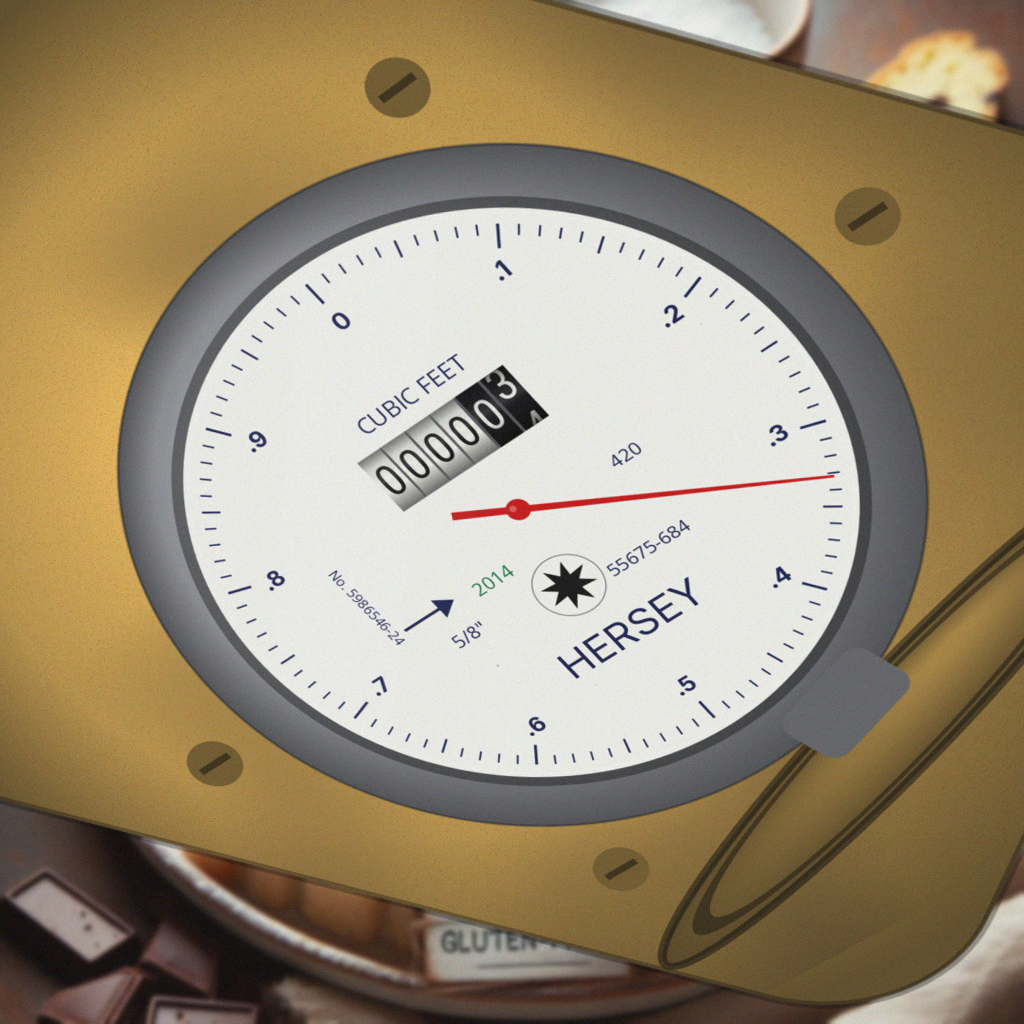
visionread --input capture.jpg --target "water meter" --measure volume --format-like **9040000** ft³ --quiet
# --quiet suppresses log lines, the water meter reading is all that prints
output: **3.33** ft³
